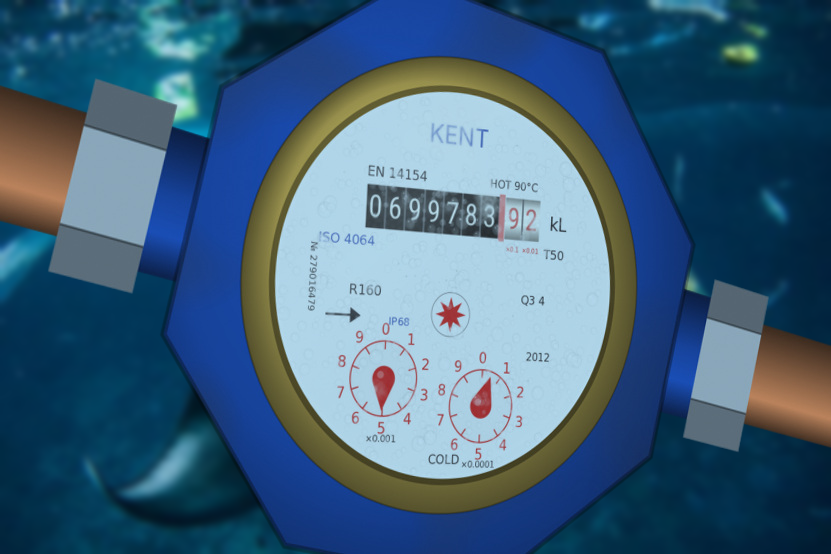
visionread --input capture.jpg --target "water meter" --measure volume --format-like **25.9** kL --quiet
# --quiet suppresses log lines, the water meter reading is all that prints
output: **699783.9250** kL
